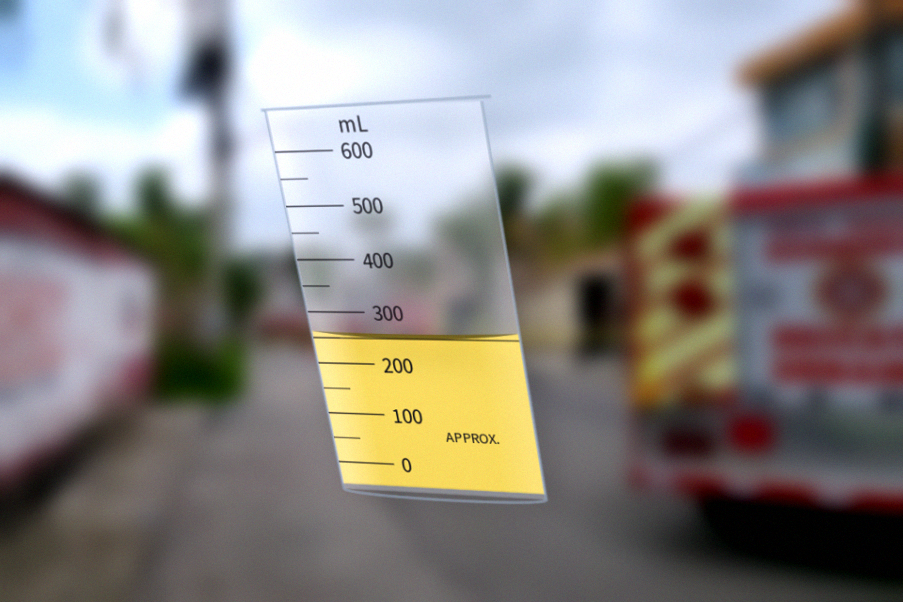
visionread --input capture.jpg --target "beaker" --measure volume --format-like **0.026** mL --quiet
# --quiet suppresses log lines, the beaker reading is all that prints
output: **250** mL
